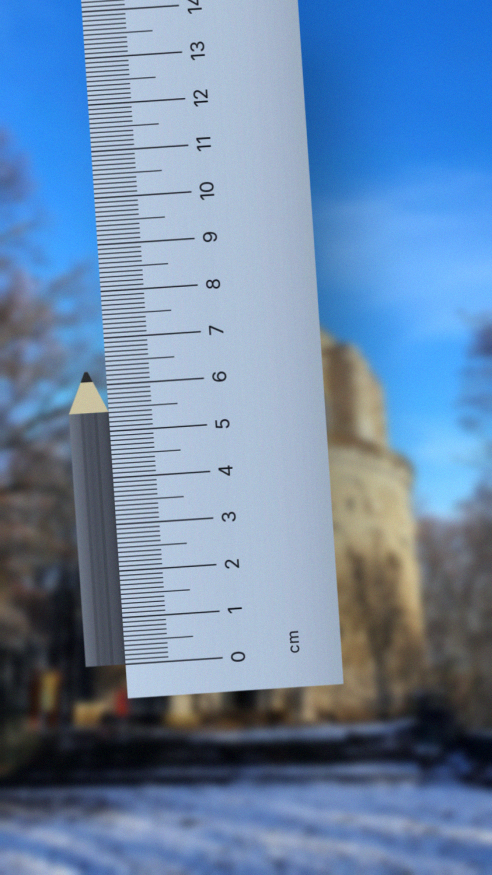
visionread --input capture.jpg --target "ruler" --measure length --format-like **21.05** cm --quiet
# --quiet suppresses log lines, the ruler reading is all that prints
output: **6.3** cm
